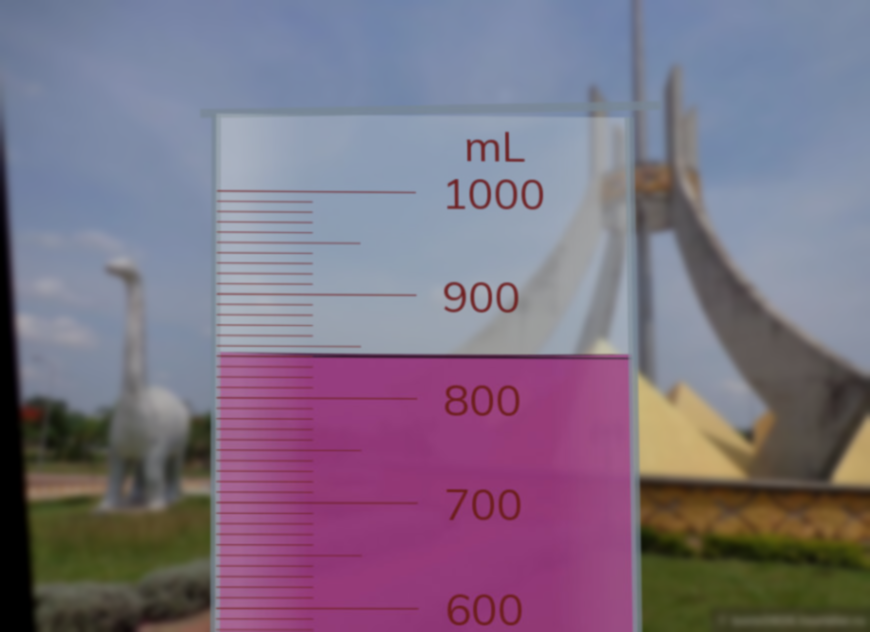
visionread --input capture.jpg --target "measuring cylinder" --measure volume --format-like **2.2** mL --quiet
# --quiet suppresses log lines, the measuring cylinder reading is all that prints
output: **840** mL
